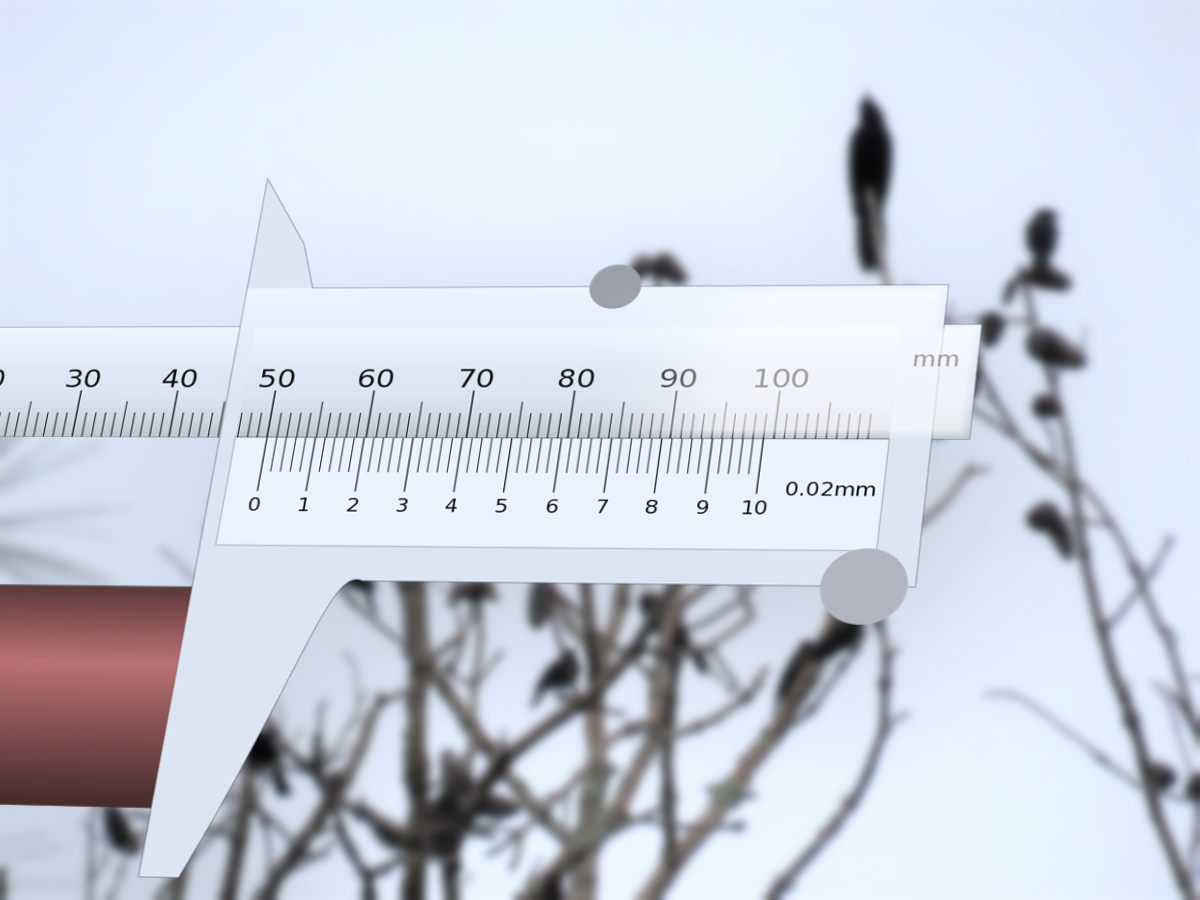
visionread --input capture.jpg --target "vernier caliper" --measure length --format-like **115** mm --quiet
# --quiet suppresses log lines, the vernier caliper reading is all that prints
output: **50.0** mm
